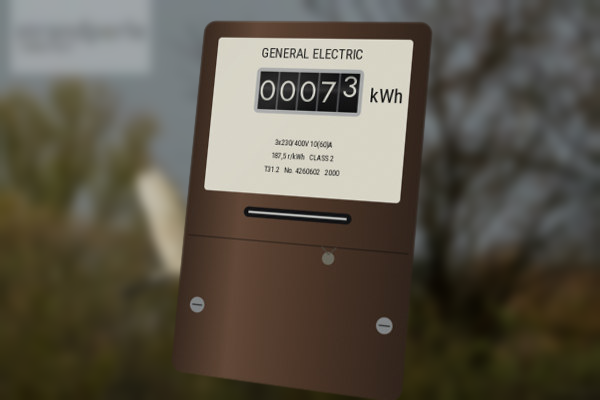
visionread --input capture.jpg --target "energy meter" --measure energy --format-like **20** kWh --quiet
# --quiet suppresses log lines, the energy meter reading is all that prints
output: **73** kWh
